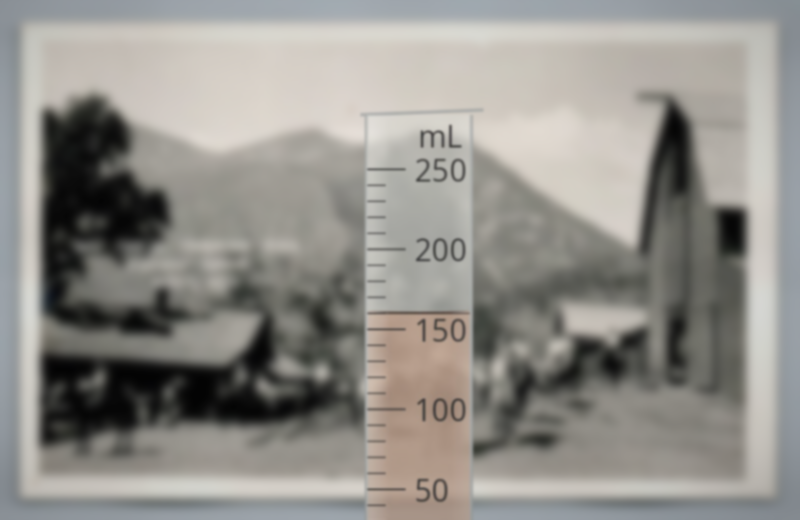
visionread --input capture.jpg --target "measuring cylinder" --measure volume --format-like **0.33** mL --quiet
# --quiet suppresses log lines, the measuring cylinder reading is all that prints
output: **160** mL
